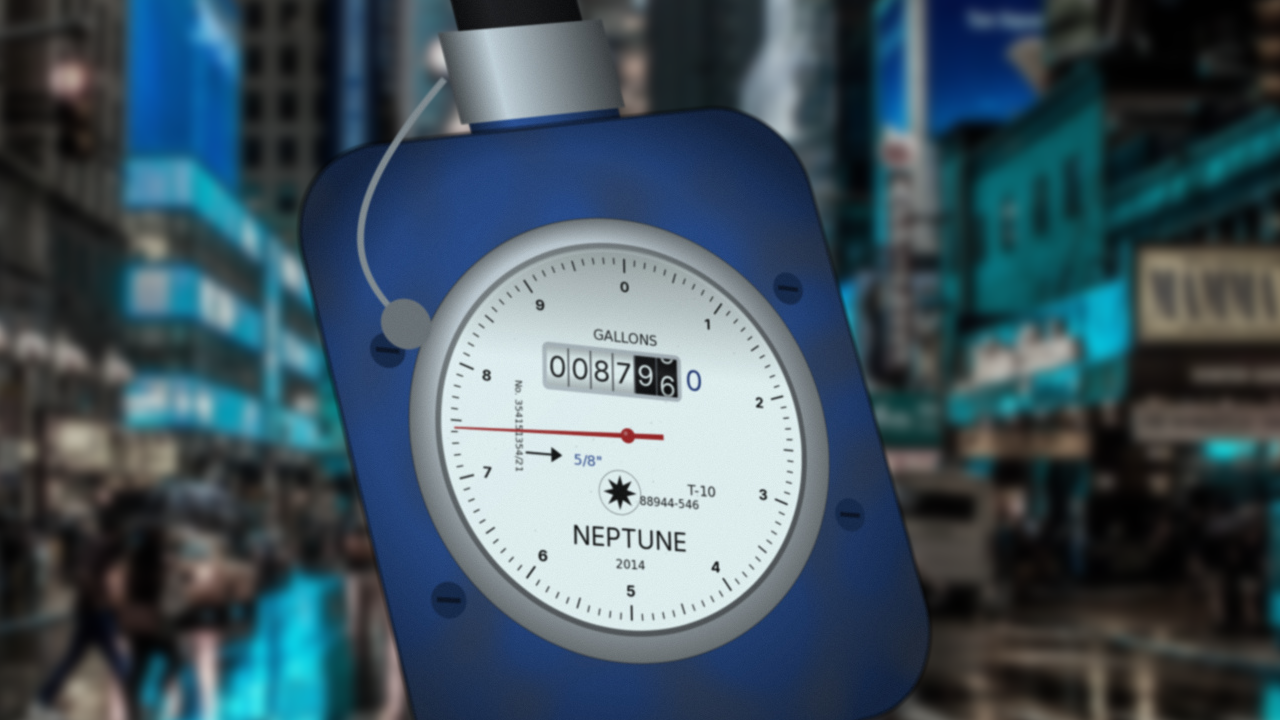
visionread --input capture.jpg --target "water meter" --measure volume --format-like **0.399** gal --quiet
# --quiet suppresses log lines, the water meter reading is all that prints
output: **87957.4** gal
